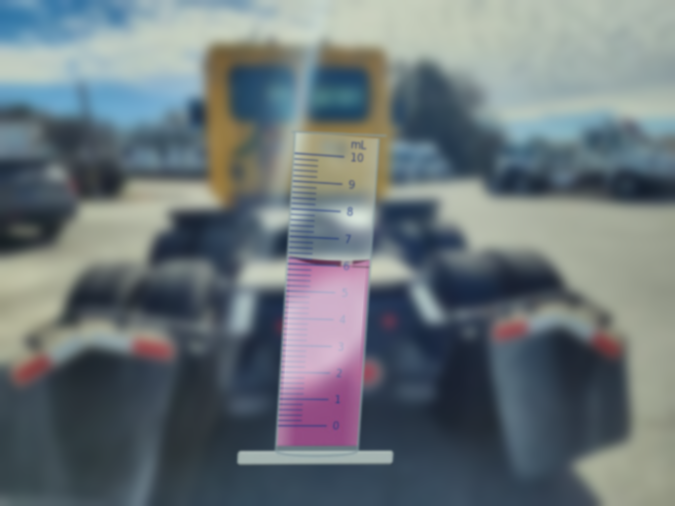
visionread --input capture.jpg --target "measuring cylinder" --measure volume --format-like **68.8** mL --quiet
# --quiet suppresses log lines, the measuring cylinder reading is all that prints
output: **6** mL
